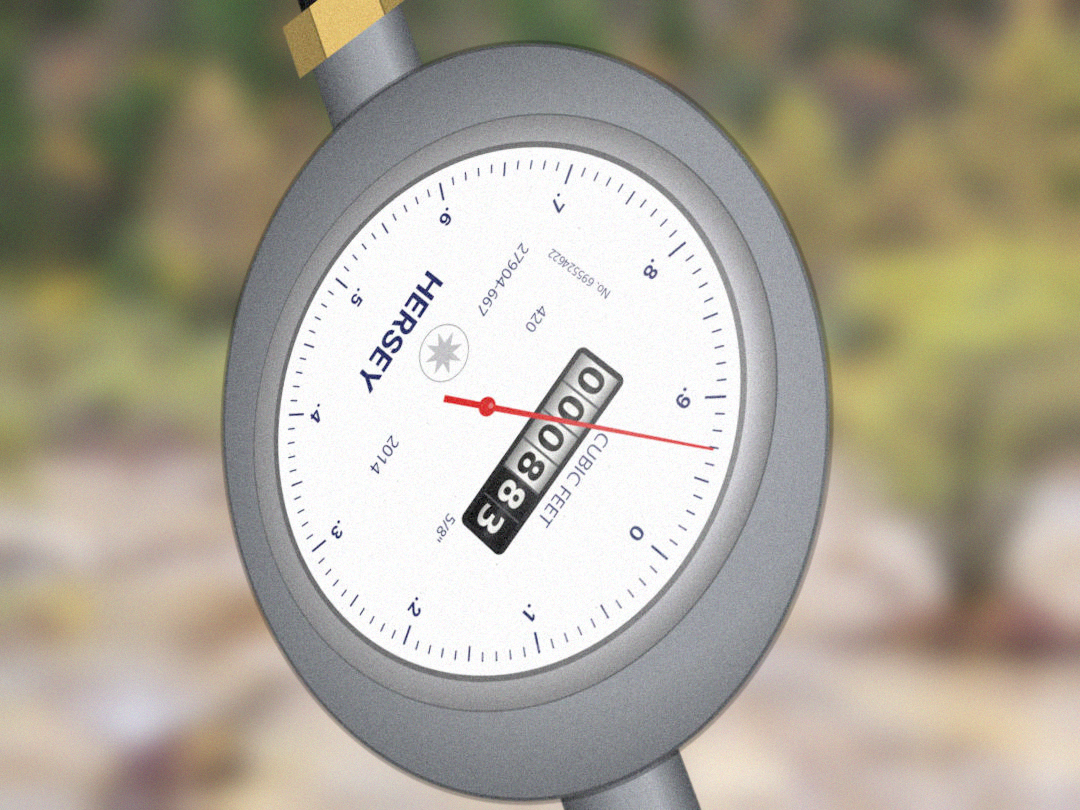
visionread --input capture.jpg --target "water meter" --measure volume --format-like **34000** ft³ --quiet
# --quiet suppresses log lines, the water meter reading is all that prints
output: **882.93** ft³
